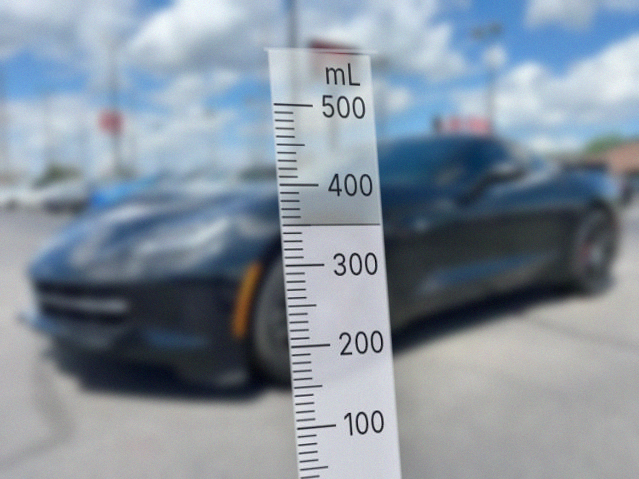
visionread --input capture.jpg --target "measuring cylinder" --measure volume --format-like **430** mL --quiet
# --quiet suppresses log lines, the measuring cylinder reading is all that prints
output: **350** mL
